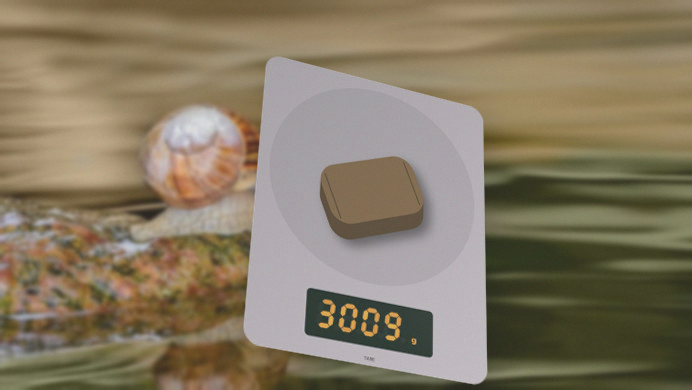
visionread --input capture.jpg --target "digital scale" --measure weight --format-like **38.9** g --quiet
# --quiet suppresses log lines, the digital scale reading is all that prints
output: **3009** g
